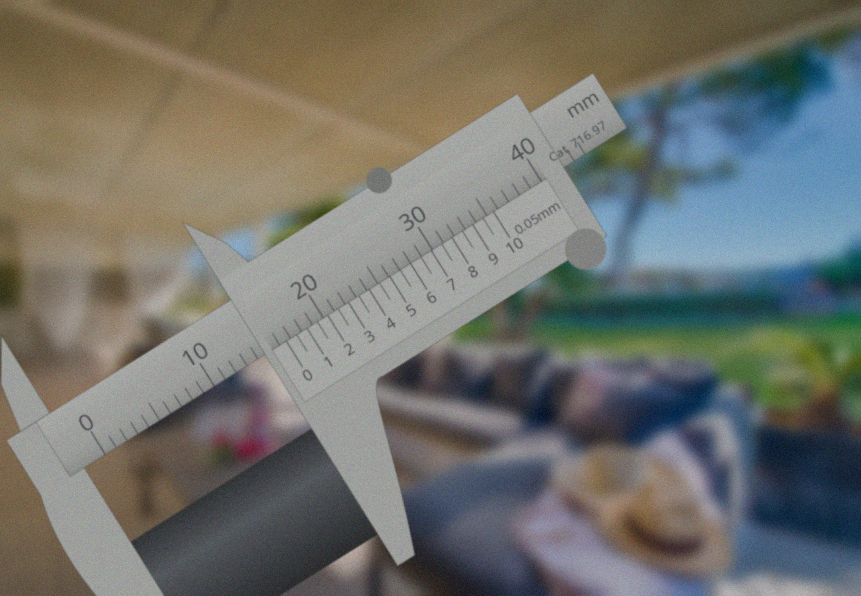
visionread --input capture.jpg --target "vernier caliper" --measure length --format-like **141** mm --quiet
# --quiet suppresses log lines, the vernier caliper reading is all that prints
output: **16.6** mm
